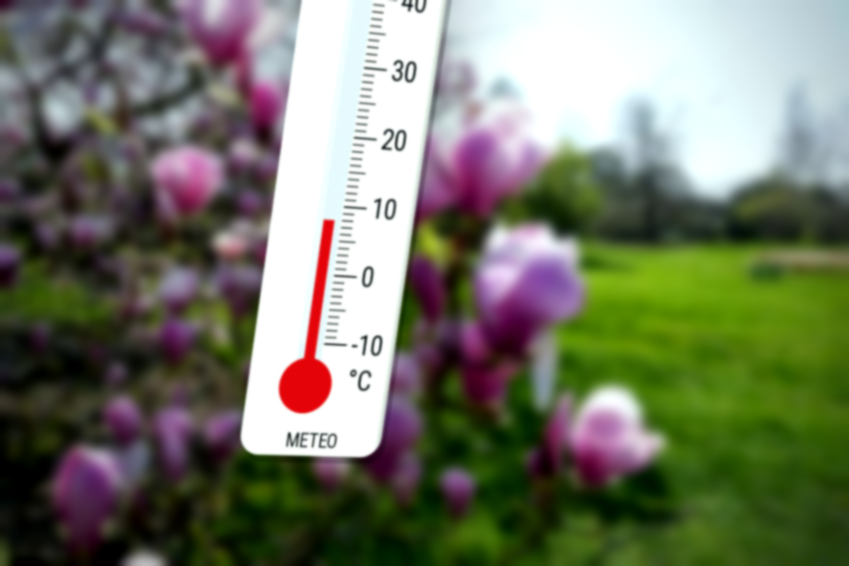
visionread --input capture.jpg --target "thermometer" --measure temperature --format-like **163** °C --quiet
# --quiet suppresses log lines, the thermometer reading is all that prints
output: **8** °C
